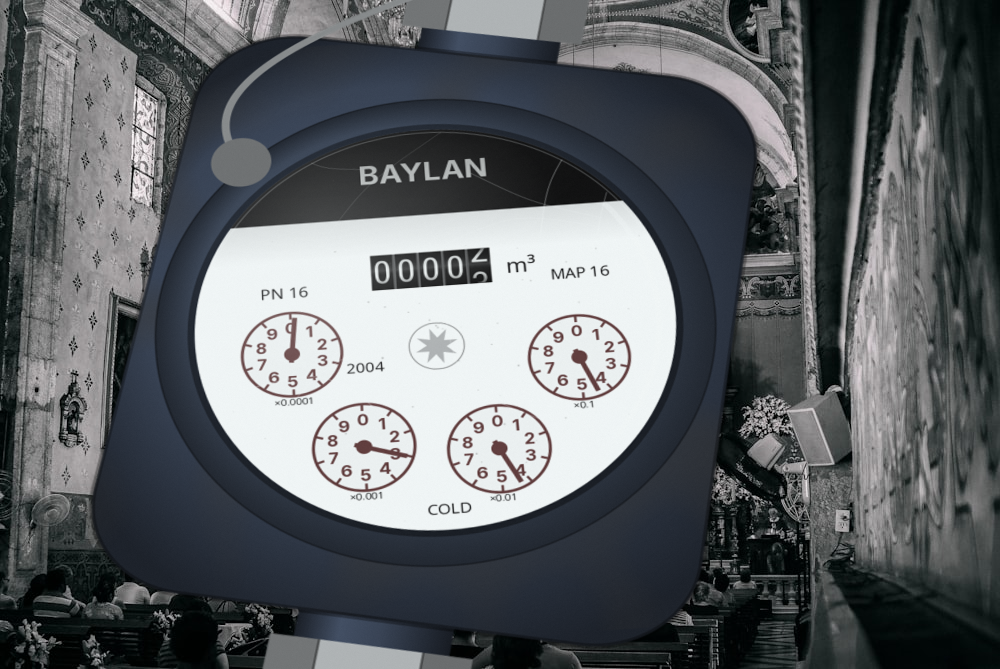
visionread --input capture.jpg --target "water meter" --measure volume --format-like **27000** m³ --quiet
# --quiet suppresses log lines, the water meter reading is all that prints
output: **2.4430** m³
